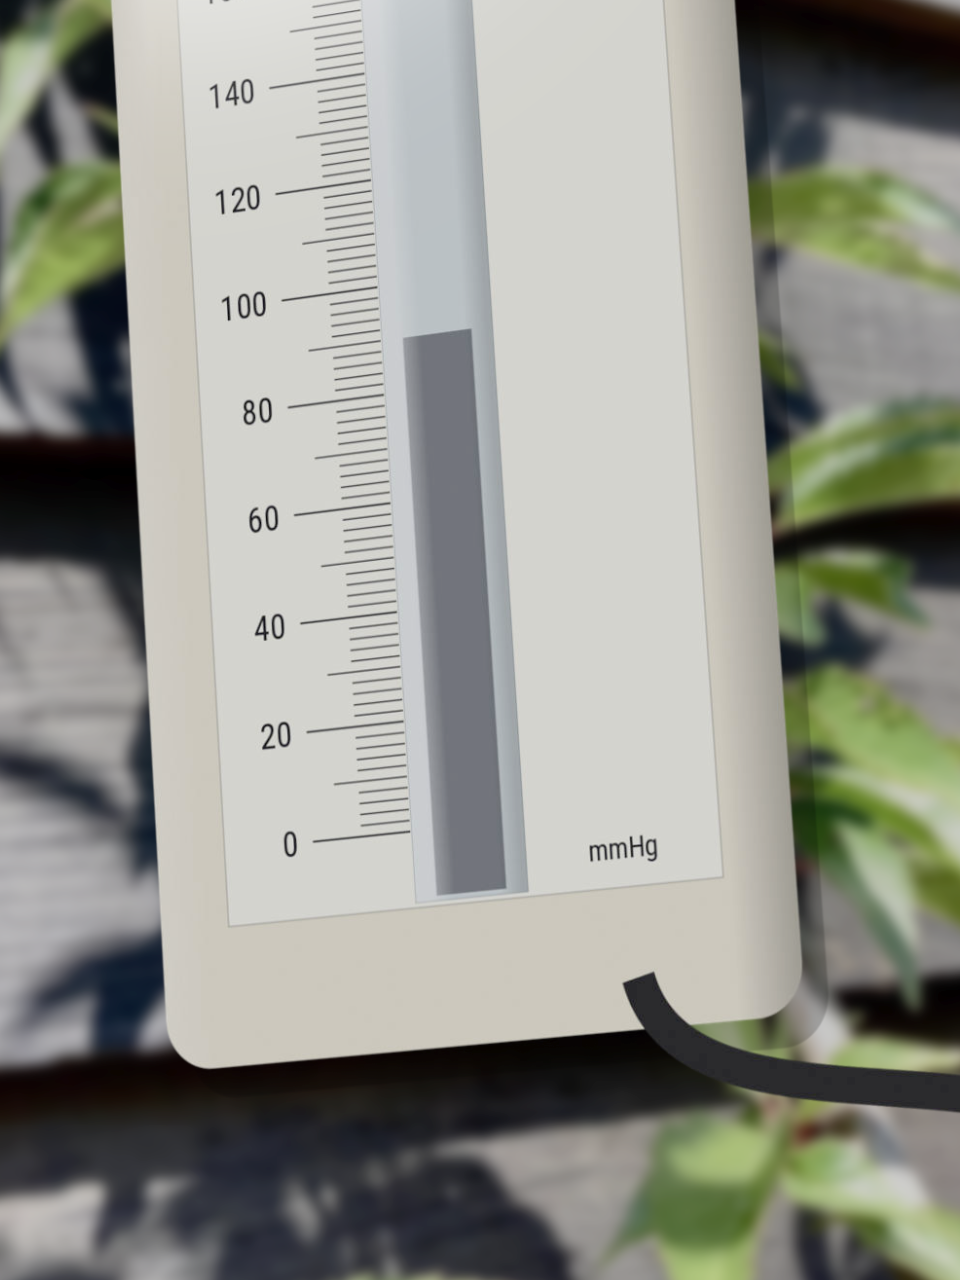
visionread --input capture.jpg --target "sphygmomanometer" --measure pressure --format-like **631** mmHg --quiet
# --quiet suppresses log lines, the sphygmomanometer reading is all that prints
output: **90** mmHg
